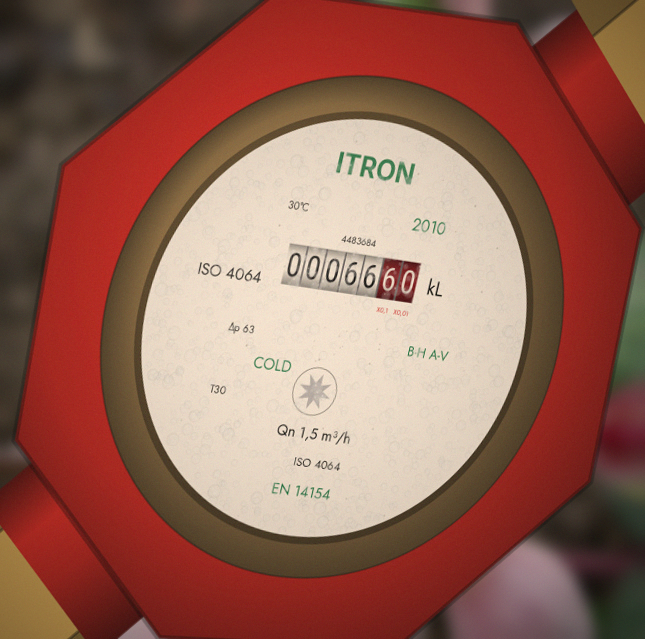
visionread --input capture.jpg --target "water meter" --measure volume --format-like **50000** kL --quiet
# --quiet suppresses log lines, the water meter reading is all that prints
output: **66.60** kL
